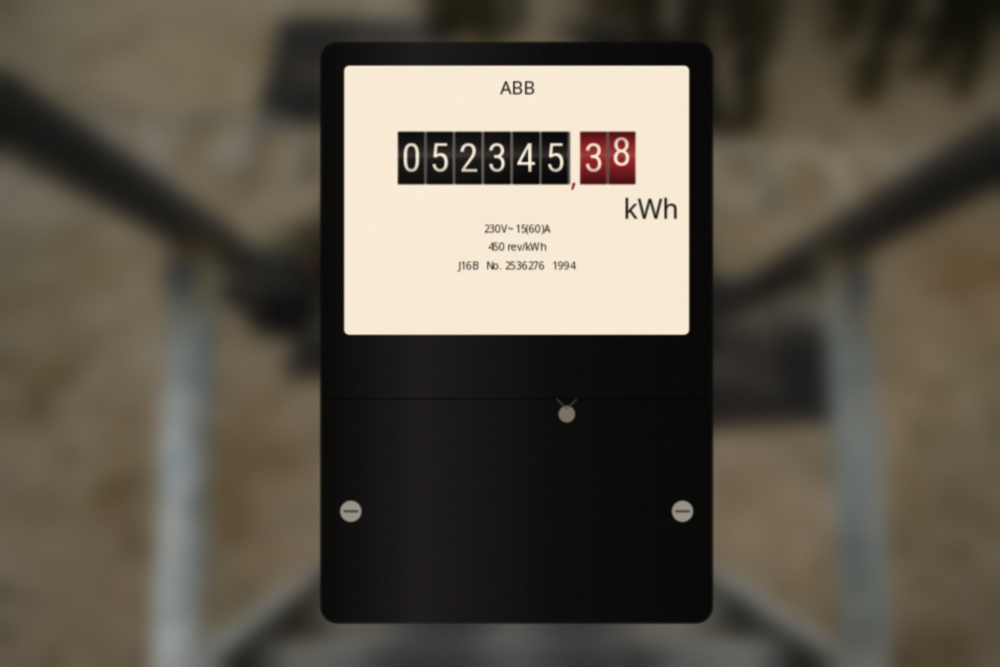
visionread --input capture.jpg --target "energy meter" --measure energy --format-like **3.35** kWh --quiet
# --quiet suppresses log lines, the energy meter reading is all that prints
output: **52345.38** kWh
